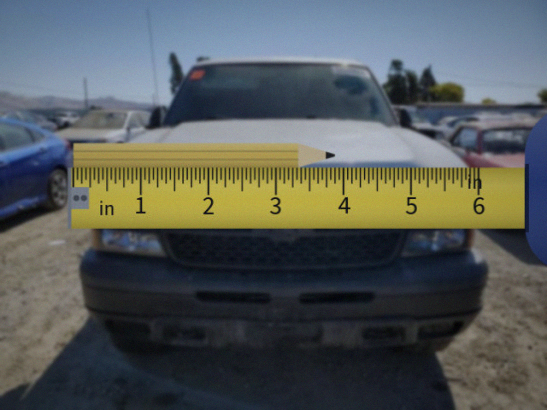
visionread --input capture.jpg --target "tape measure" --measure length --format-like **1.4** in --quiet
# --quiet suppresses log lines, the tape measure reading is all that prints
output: **3.875** in
